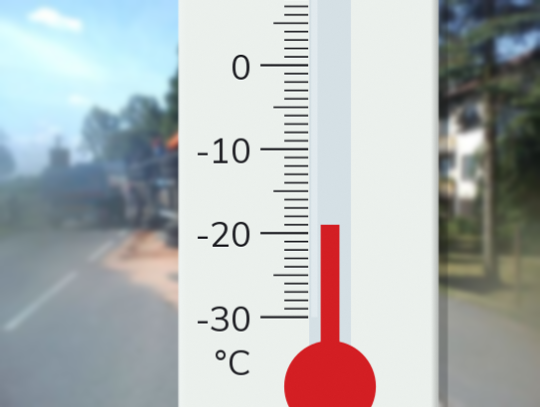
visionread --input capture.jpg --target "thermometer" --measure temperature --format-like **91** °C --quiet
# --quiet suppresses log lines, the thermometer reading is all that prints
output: **-19** °C
